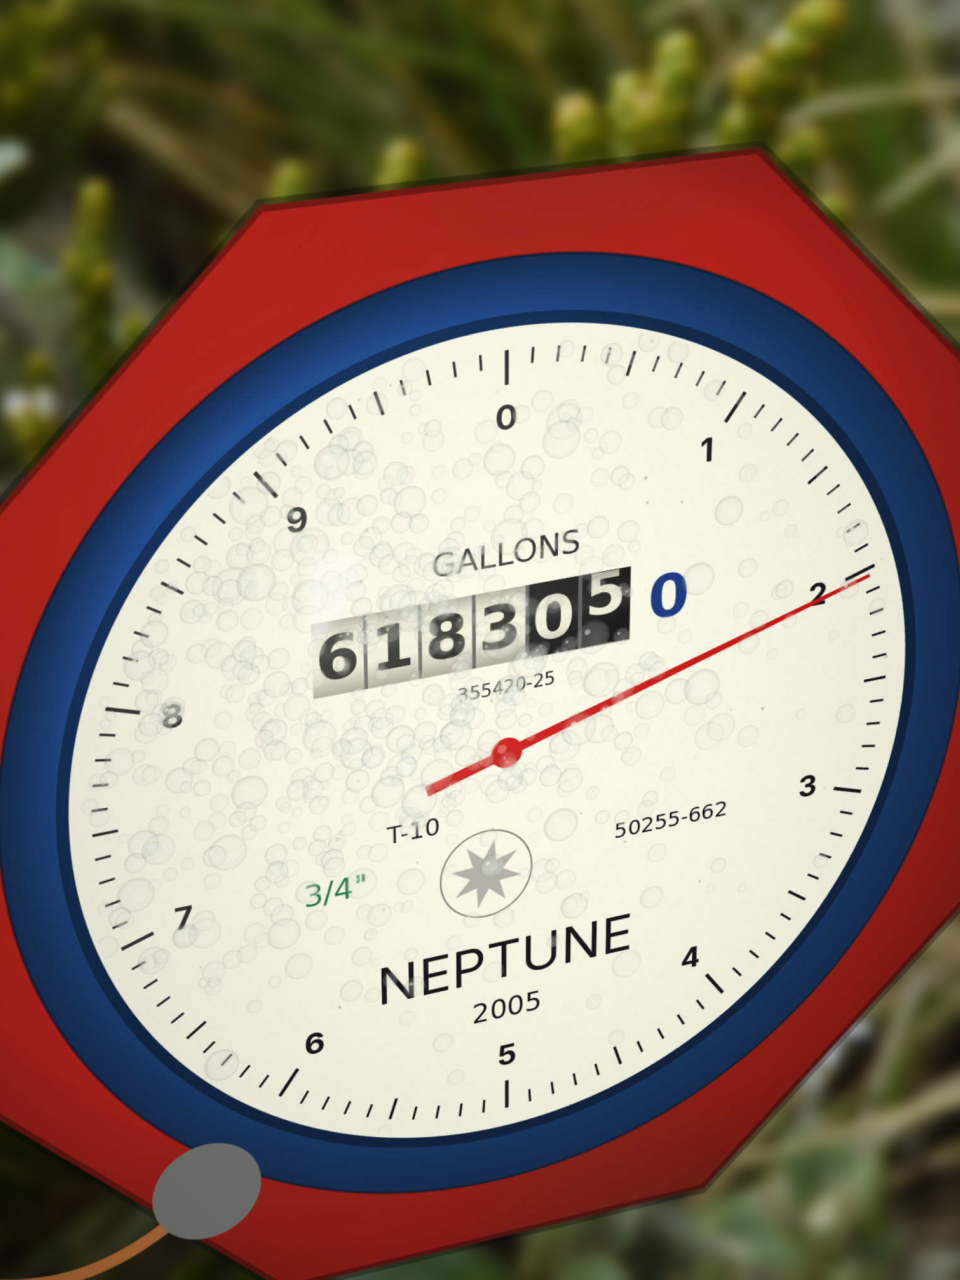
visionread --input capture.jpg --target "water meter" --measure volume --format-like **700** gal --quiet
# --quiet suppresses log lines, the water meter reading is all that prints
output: **6183052.0** gal
